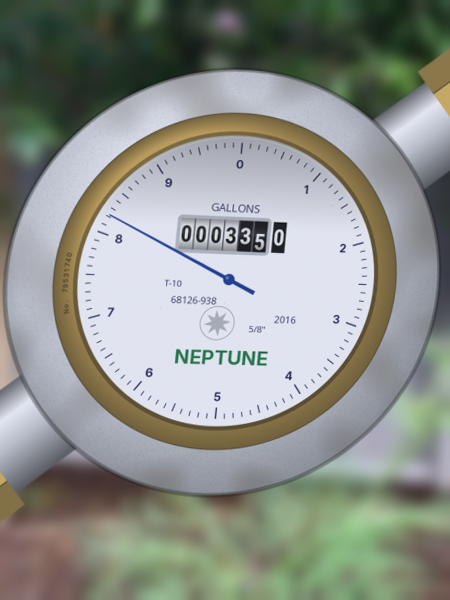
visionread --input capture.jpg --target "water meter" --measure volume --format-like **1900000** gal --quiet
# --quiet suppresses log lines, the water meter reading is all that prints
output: **3348.2** gal
